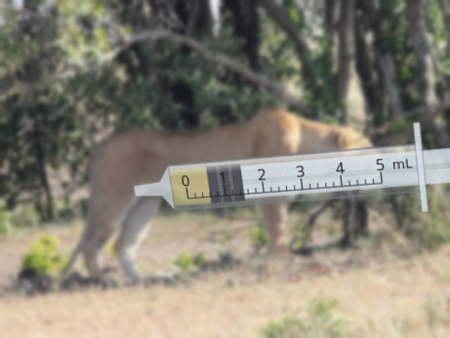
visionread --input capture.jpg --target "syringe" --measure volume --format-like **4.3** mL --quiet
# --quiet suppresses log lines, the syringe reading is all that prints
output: **0.6** mL
